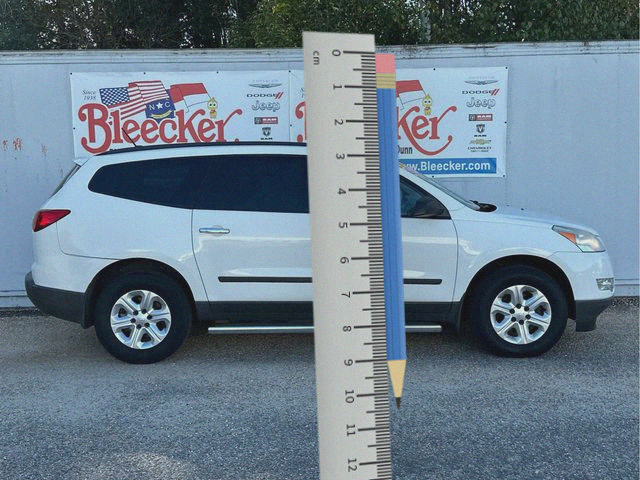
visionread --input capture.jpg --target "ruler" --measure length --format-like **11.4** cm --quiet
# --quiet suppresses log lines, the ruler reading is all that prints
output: **10.5** cm
